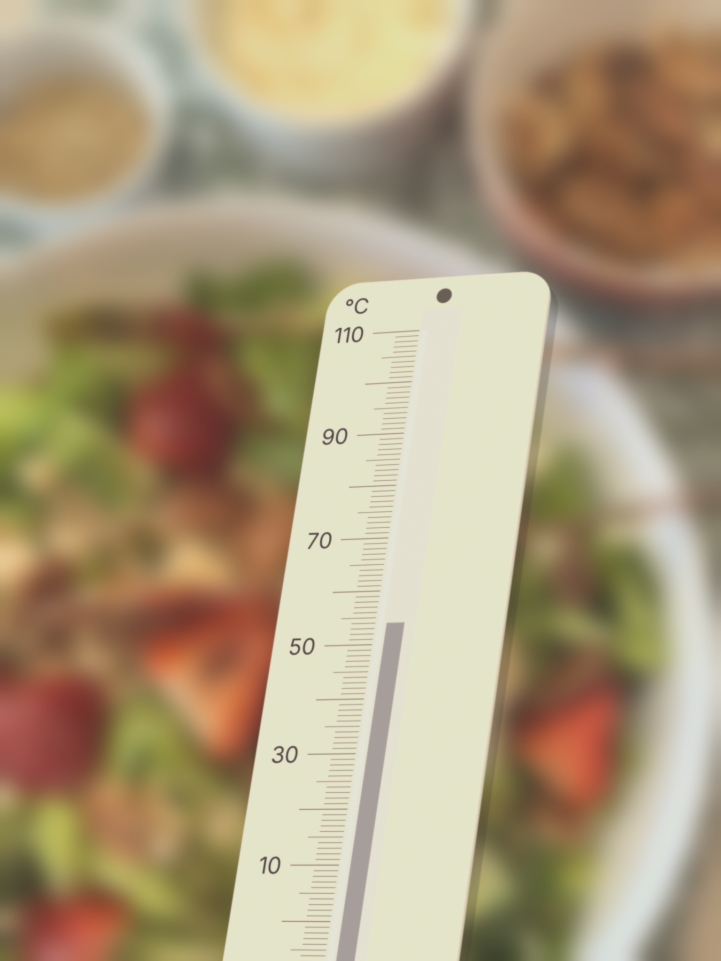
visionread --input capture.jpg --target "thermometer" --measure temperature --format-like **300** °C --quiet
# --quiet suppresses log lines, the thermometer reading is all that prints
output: **54** °C
